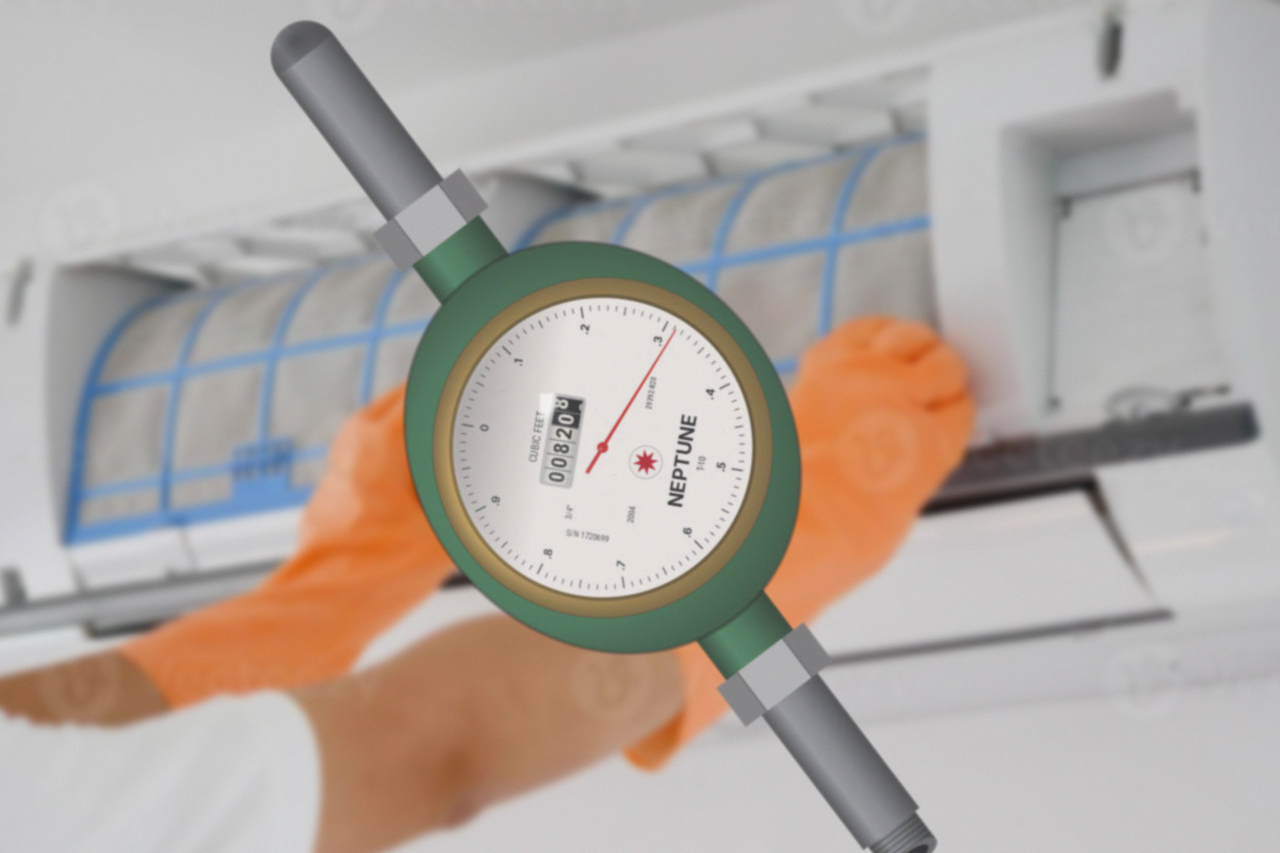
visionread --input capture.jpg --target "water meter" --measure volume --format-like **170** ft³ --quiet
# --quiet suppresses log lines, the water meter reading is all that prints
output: **8208.31** ft³
